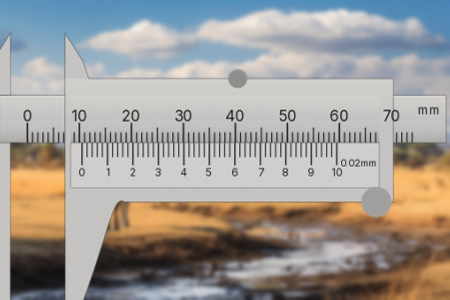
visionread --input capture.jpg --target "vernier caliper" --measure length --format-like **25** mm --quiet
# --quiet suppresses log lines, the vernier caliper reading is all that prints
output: **10.5** mm
